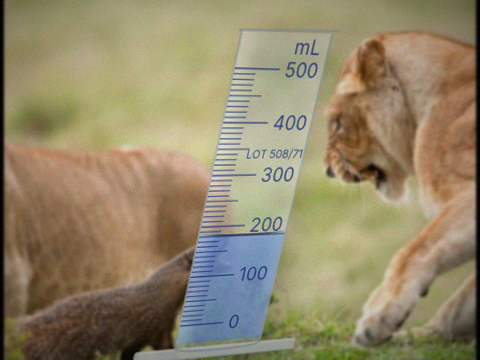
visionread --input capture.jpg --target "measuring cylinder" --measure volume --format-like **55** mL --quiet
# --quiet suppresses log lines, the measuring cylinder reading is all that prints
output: **180** mL
